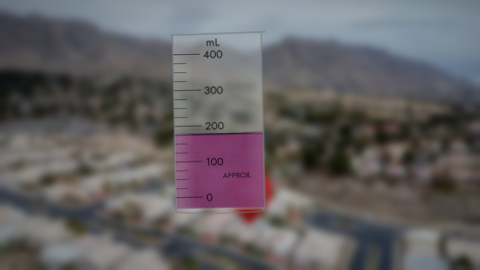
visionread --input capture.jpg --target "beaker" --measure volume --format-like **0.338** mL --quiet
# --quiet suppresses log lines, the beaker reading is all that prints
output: **175** mL
